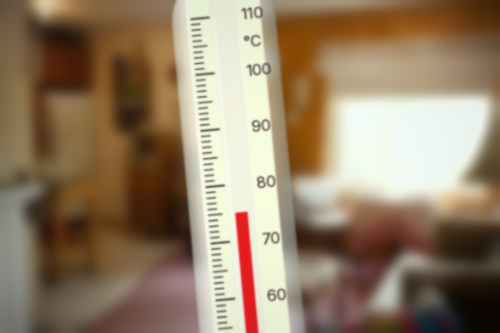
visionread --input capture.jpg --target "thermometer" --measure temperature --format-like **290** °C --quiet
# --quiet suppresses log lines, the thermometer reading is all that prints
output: **75** °C
